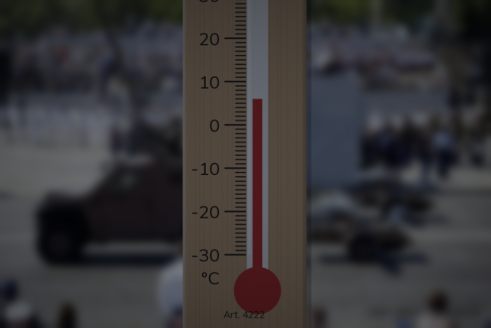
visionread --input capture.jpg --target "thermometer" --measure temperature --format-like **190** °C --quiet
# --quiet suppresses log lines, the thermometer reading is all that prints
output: **6** °C
